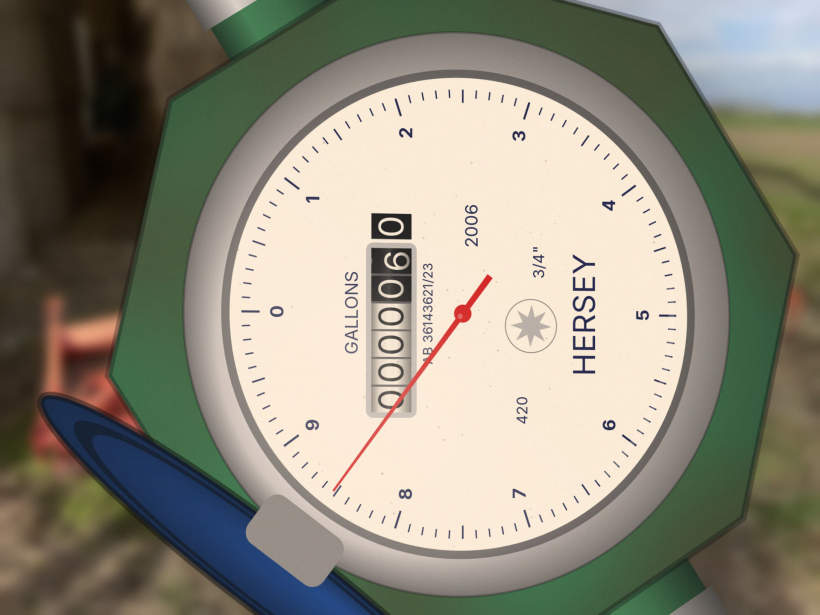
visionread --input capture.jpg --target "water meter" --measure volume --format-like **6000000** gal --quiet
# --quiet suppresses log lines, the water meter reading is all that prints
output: **58.5** gal
